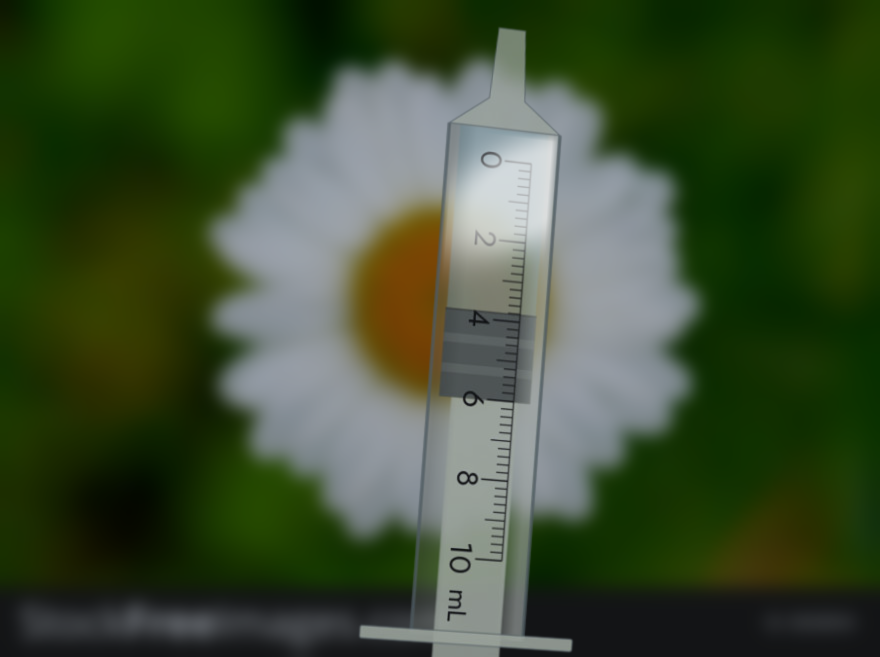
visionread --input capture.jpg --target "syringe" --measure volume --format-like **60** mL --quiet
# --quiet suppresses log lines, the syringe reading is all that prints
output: **3.8** mL
